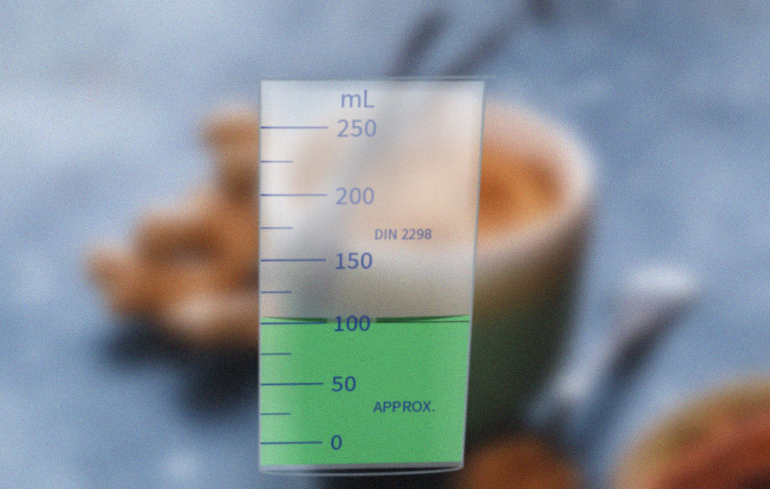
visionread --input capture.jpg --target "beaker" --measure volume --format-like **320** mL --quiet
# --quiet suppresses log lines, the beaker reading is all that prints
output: **100** mL
